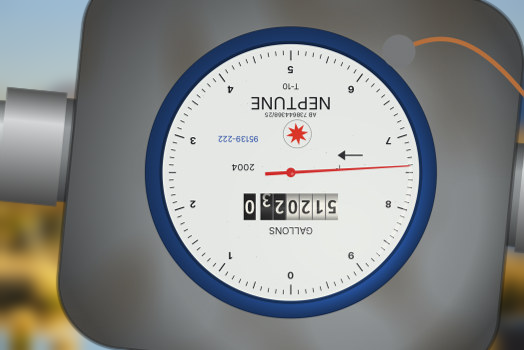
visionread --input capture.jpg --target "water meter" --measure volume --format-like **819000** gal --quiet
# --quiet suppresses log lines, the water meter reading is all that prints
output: **5120227.4** gal
